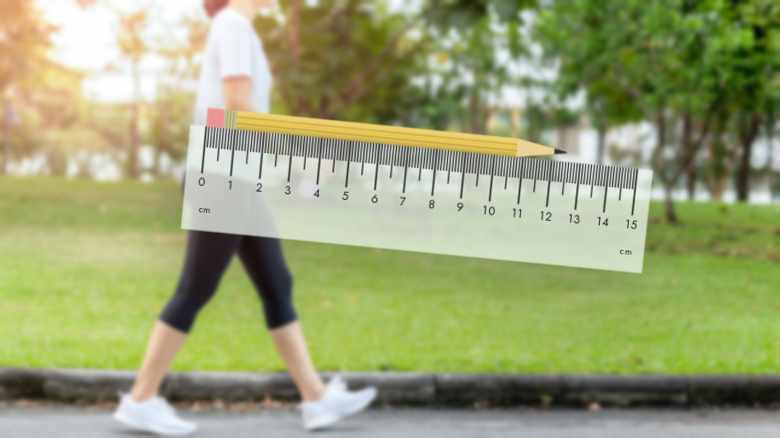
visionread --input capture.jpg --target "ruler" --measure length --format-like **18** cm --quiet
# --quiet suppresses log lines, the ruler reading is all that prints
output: **12.5** cm
